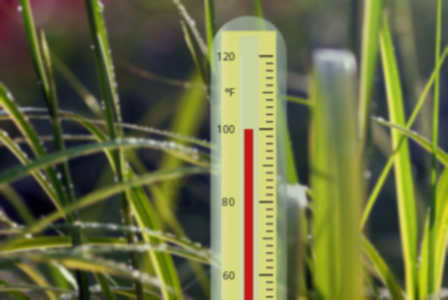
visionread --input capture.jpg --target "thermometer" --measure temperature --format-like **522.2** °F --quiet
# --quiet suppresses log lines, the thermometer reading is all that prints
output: **100** °F
